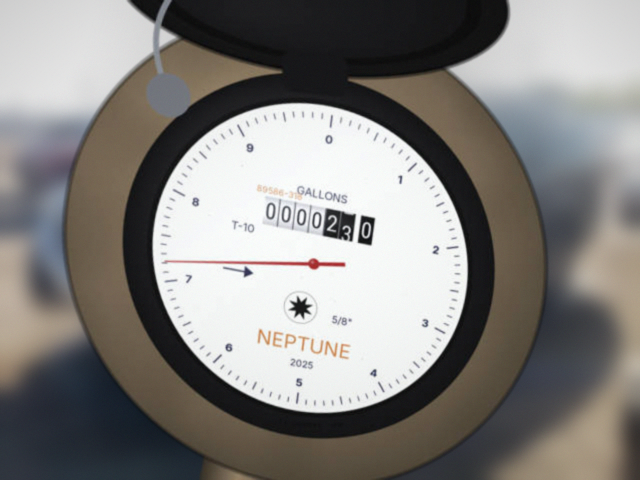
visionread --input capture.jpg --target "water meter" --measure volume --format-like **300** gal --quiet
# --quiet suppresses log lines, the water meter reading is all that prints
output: **227.2** gal
